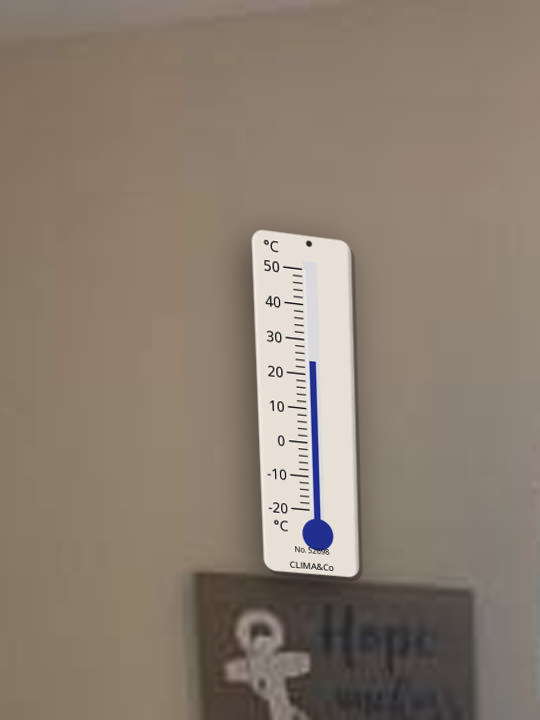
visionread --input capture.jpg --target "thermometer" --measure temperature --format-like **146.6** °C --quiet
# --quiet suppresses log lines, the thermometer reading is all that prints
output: **24** °C
